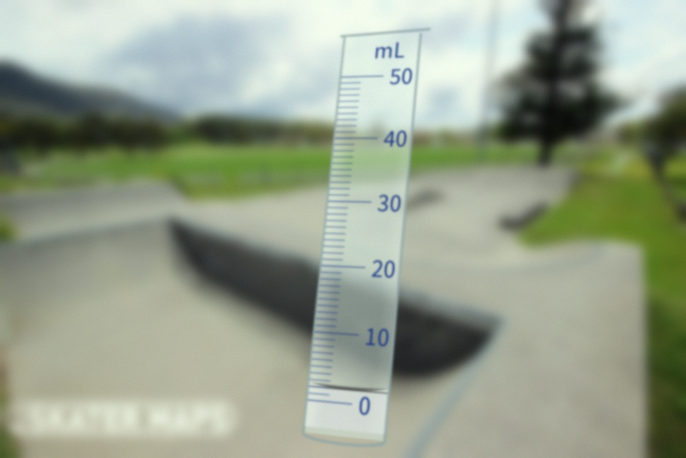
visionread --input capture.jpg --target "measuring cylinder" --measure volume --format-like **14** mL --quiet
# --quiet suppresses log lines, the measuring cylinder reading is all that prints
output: **2** mL
